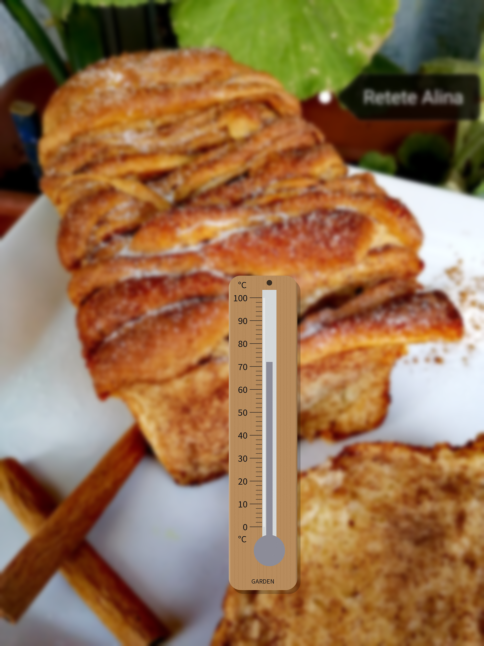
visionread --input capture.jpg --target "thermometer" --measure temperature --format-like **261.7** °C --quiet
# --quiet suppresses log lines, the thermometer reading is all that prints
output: **72** °C
